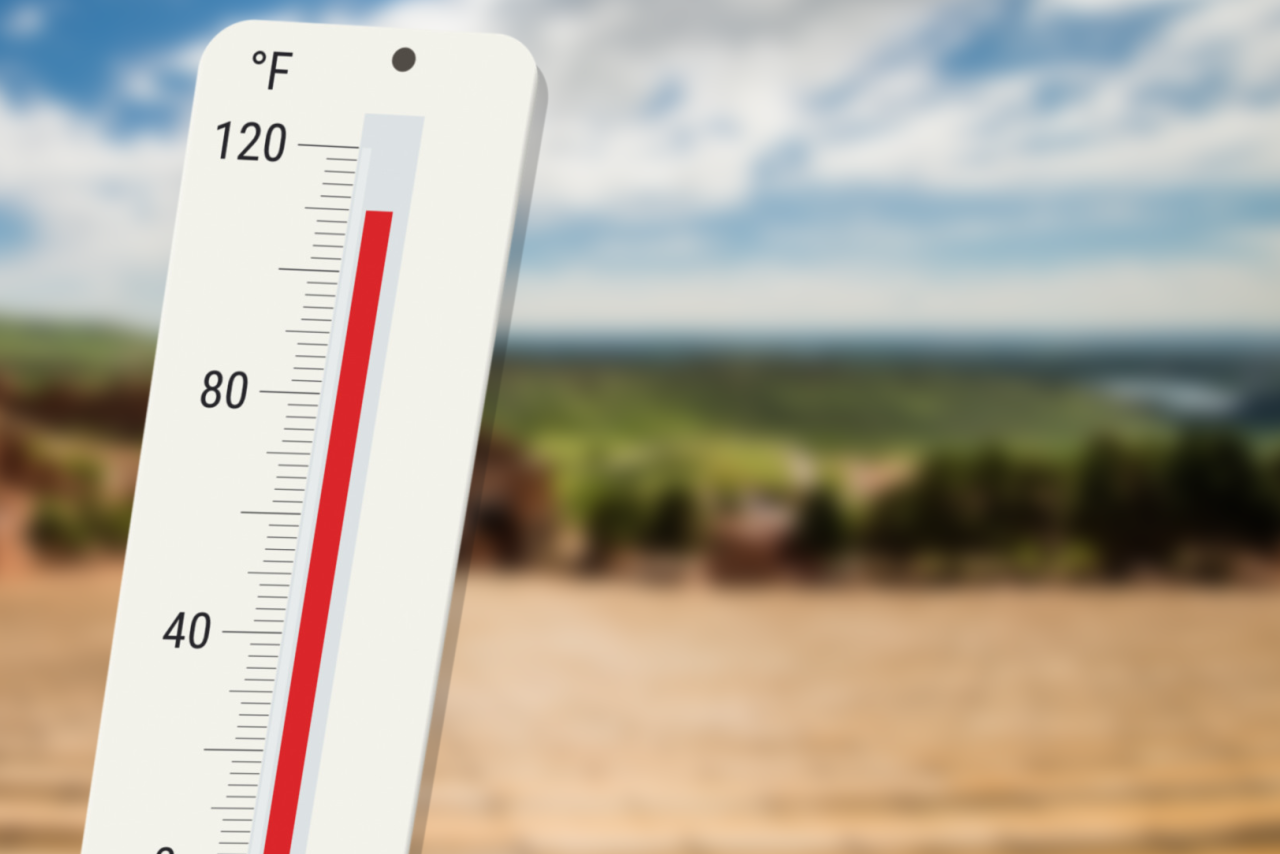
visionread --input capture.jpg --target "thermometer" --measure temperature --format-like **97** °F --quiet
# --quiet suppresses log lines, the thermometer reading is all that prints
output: **110** °F
